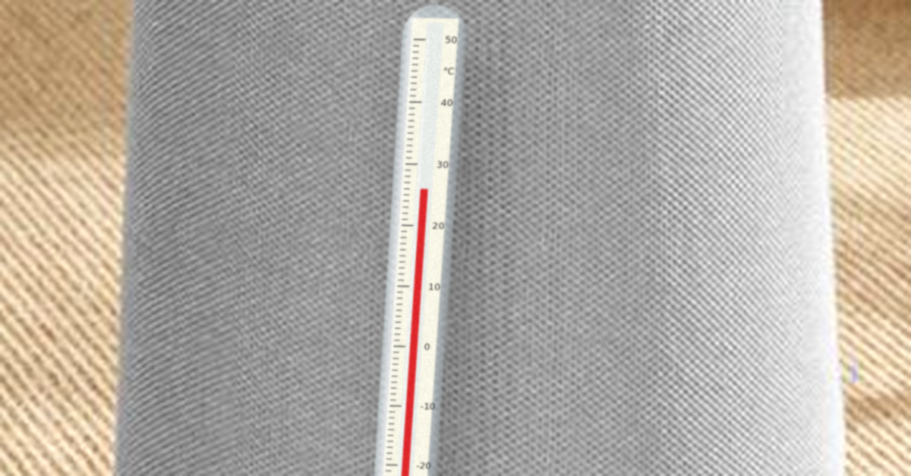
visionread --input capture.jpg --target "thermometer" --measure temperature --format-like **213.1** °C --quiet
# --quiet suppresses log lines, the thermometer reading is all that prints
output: **26** °C
